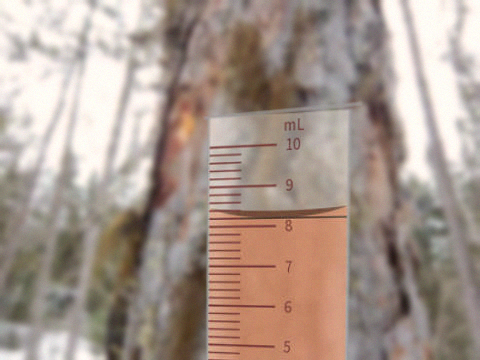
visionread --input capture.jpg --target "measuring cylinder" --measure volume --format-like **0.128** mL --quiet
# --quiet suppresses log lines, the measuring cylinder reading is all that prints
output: **8.2** mL
